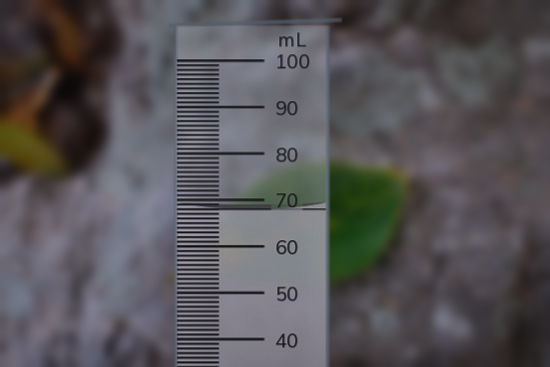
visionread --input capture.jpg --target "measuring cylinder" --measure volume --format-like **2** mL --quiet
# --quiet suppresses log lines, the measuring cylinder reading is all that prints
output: **68** mL
